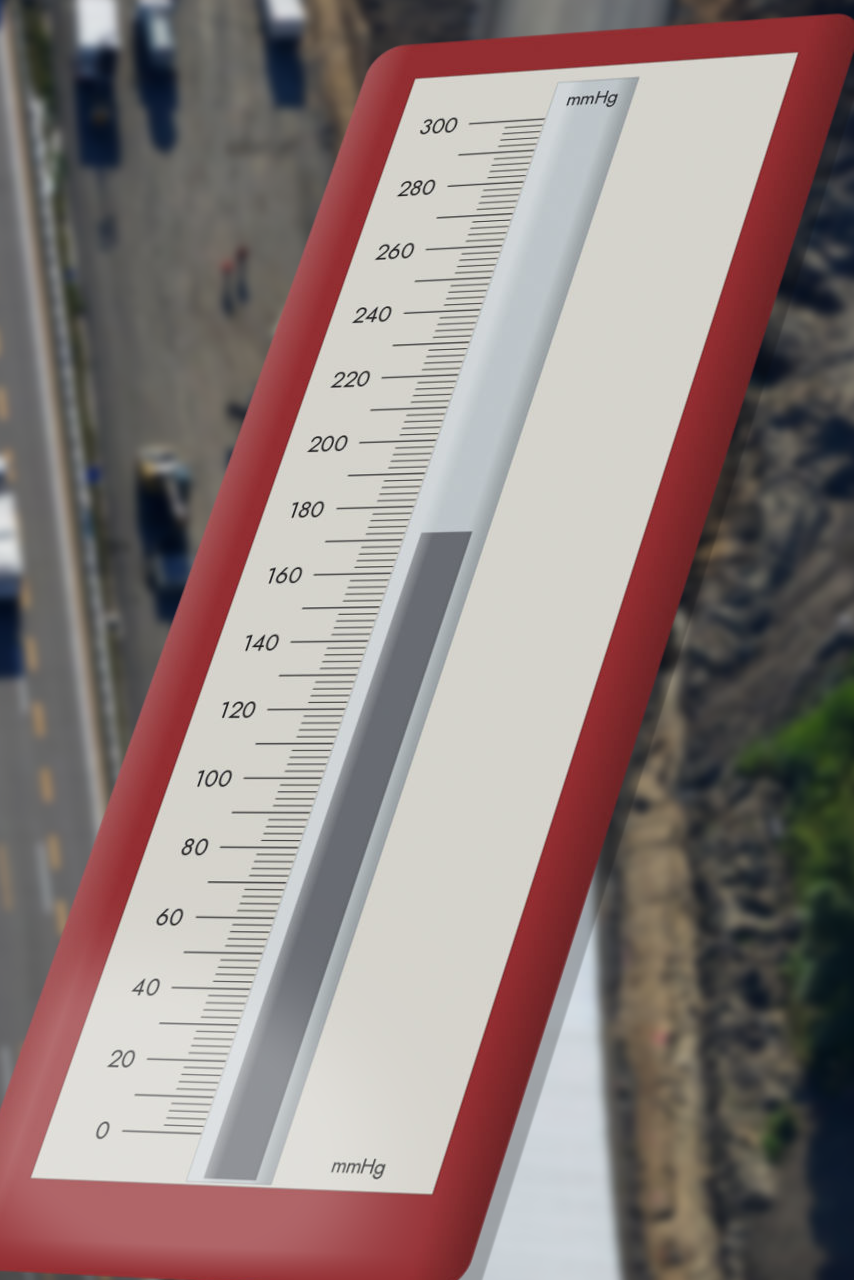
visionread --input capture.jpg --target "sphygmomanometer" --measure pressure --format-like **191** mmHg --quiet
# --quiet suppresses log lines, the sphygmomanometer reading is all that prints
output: **172** mmHg
